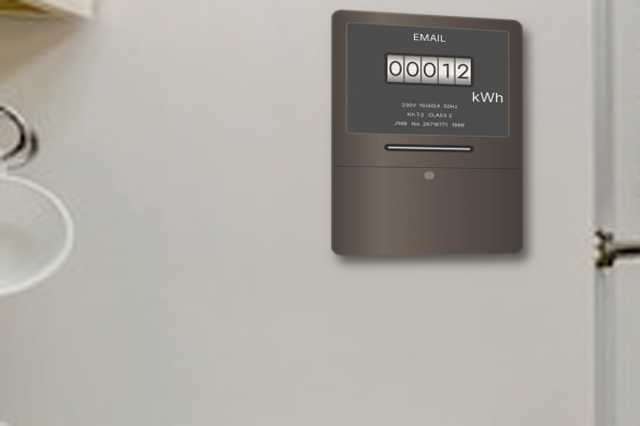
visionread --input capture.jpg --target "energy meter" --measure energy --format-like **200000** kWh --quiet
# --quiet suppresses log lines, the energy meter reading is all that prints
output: **12** kWh
